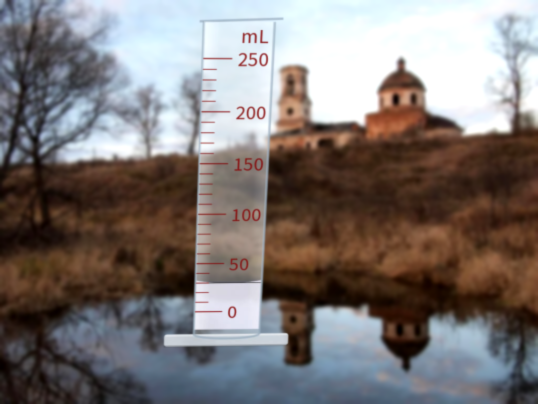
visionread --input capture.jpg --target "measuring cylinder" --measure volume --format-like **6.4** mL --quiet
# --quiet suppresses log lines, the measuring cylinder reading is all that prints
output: **30** mL
